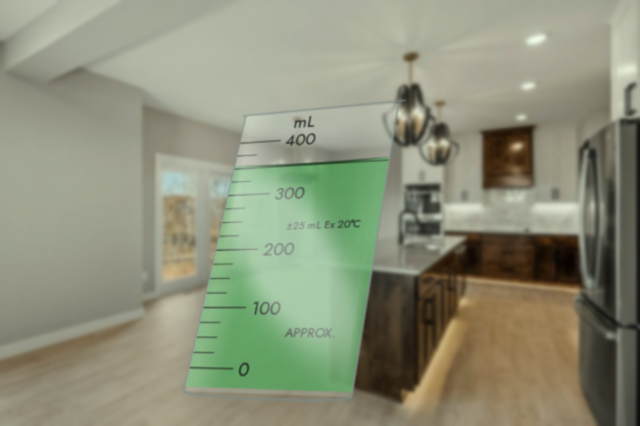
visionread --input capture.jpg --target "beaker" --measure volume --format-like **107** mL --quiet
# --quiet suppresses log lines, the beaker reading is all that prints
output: **350** mL
